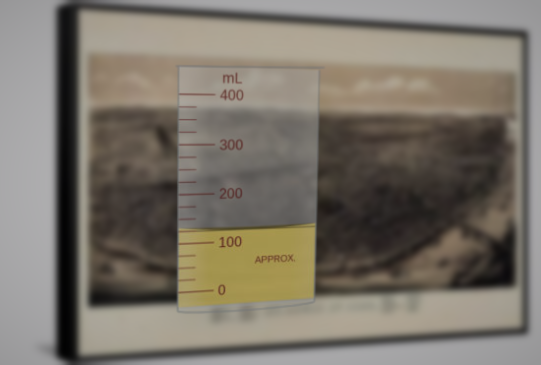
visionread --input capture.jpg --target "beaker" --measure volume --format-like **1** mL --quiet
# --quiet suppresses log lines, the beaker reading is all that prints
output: **125** mL
